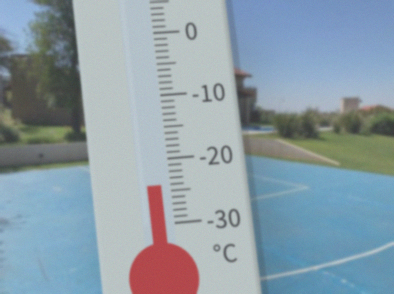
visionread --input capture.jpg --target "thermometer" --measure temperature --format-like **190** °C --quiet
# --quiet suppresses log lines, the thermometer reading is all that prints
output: **-24** °C
